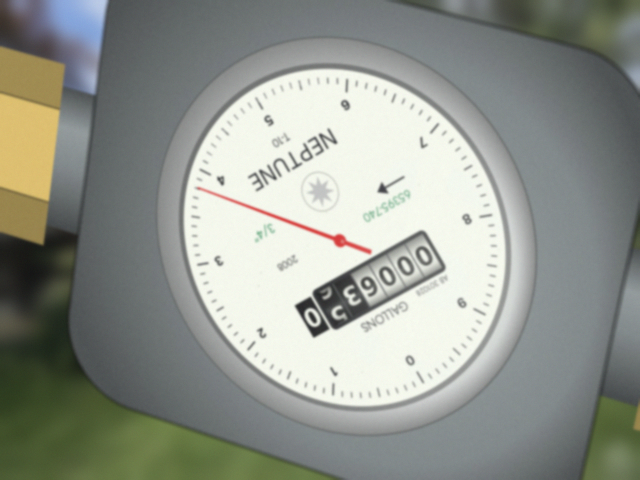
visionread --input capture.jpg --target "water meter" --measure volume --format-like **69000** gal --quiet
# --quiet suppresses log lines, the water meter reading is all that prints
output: **6353.8** gal
